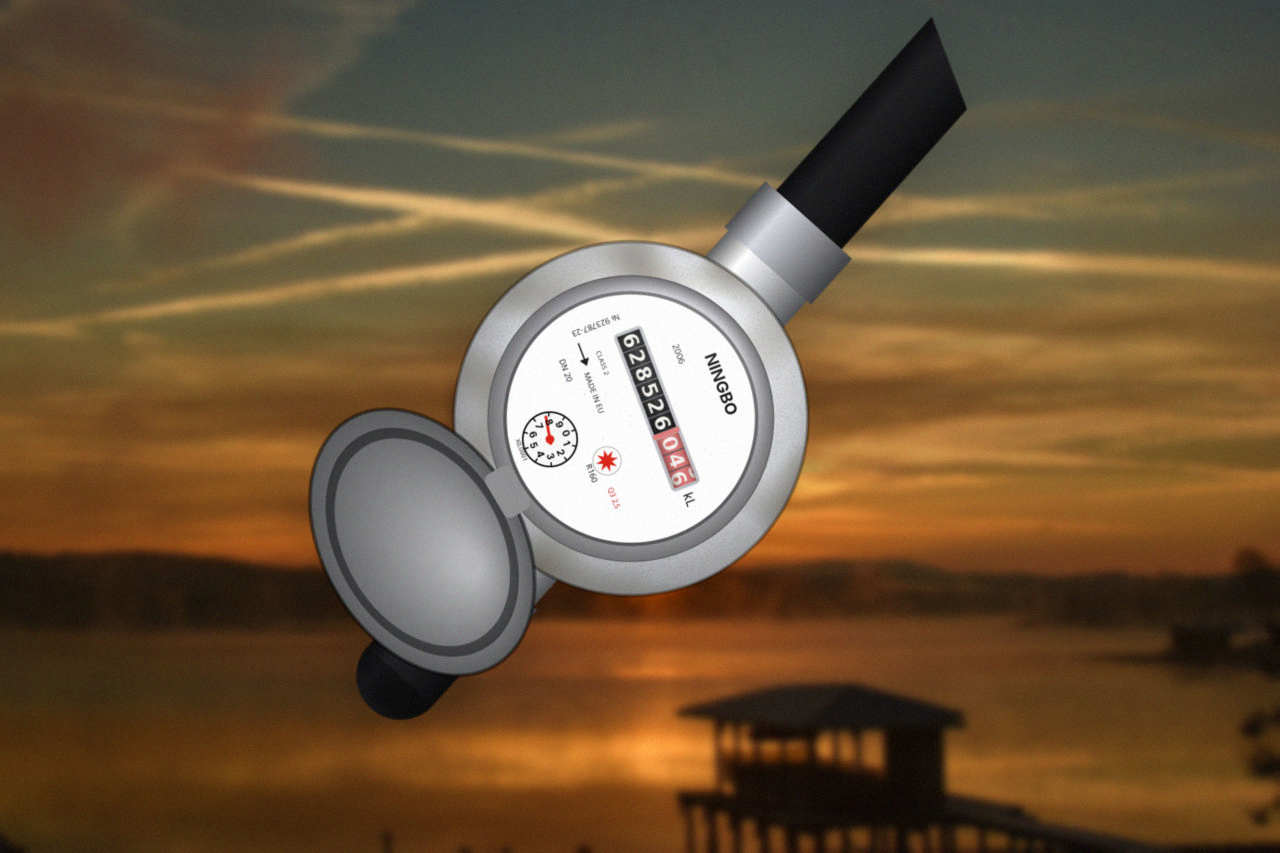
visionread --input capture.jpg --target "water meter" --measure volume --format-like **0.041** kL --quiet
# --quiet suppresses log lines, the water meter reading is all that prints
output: **628526.0457** kL
